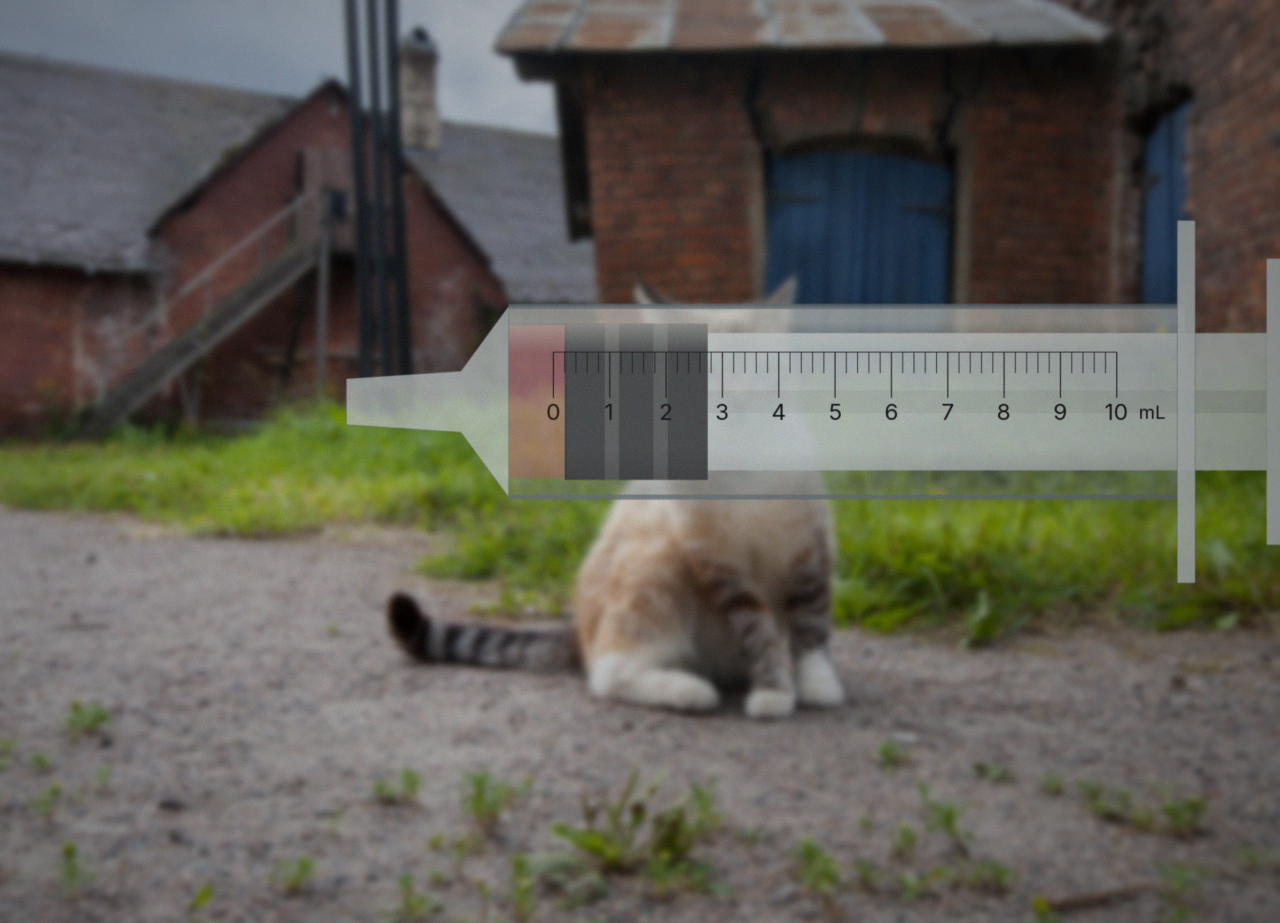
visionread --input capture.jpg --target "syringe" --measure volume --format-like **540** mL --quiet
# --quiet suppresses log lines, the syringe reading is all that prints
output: **0.2** mL
